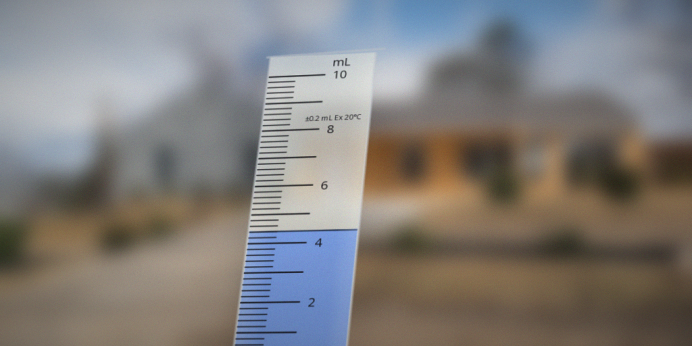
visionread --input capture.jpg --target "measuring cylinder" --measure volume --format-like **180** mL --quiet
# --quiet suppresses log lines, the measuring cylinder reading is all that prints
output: **4.4** mL
